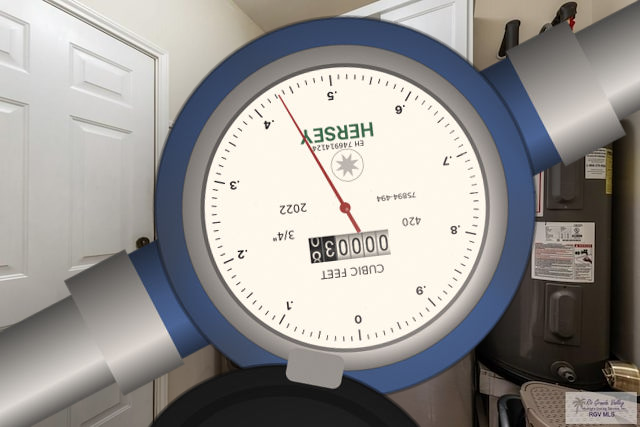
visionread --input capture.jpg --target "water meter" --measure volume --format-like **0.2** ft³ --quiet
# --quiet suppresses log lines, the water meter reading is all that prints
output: **38.43** ft³
